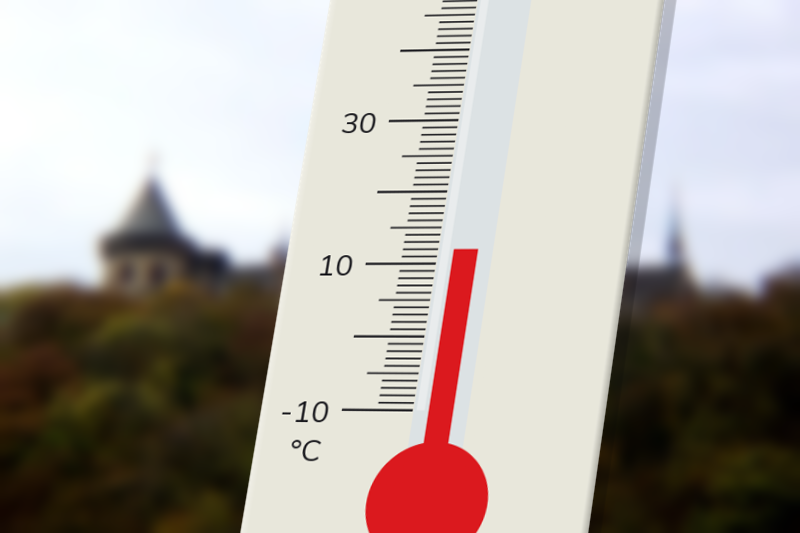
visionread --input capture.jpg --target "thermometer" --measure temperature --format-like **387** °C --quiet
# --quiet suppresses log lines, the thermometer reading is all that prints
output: **12** °C
